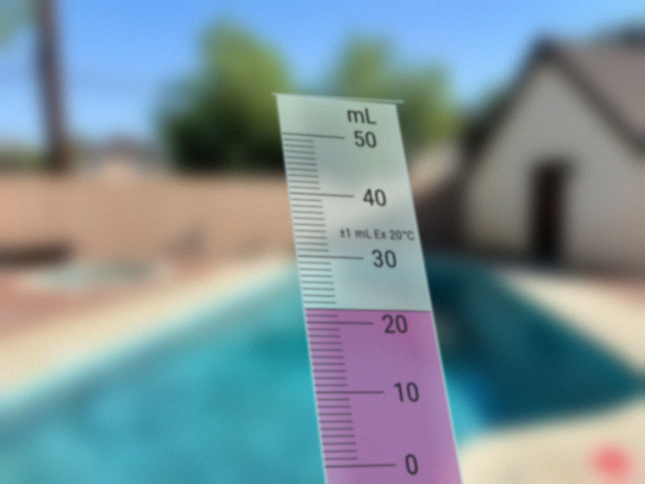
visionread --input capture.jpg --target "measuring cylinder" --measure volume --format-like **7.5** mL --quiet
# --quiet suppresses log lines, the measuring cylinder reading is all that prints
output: **22** mL
